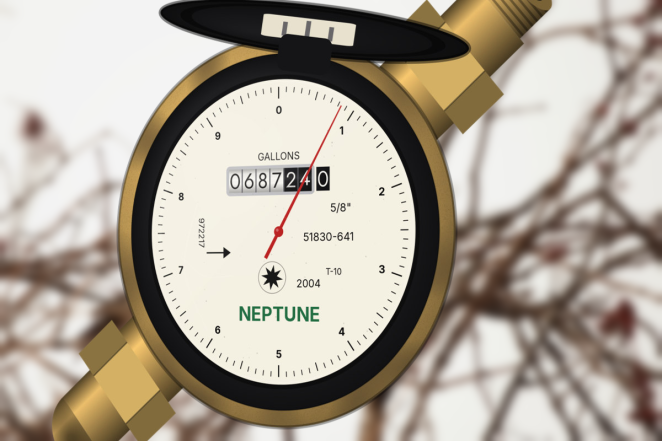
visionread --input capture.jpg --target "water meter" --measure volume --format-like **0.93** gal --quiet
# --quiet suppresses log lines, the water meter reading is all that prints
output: **687240.8** gal
